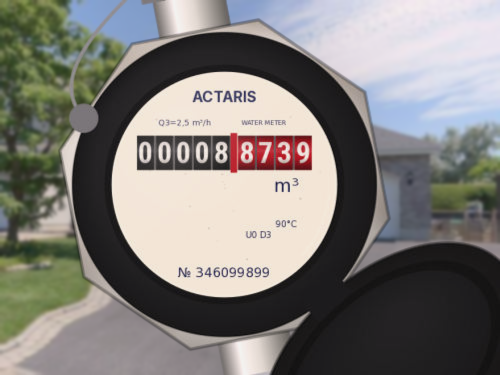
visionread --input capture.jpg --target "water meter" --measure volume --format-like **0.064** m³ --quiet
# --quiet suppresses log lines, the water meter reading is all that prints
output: **8.8739** m³
